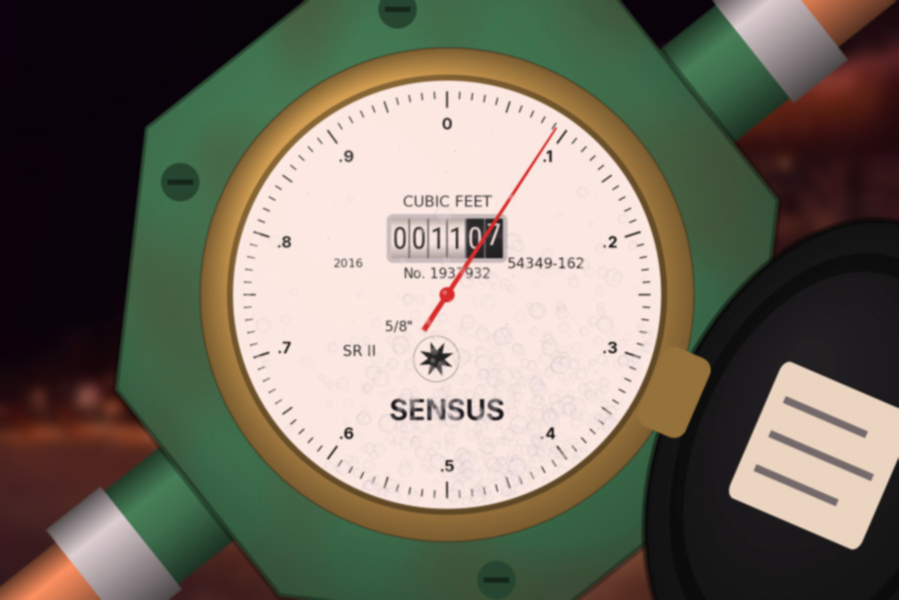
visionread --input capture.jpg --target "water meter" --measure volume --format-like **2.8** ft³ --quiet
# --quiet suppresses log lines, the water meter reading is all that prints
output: **1107.09** ft³
